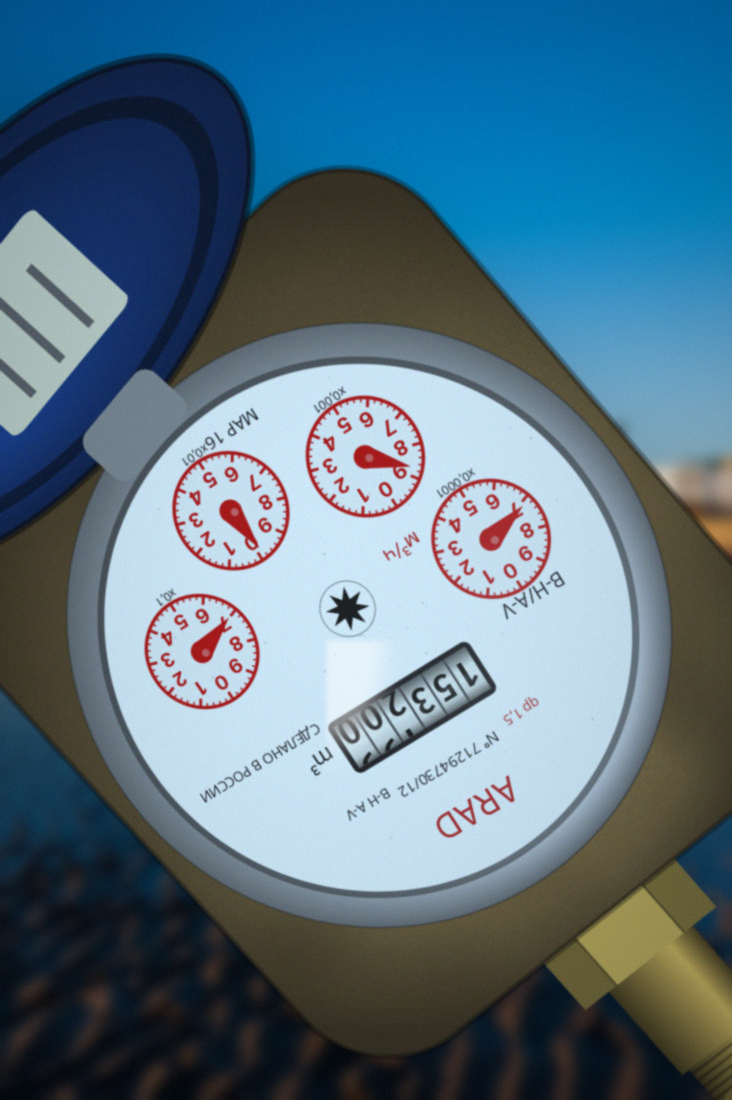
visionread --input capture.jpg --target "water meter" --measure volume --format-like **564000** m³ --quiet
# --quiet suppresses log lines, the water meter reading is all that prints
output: **153199.6987** m³
